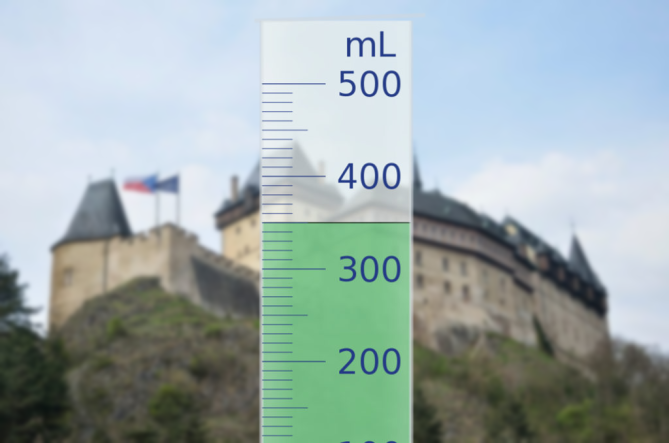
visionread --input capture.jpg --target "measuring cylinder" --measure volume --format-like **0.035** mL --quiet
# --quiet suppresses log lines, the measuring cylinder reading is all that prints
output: **350** mL
